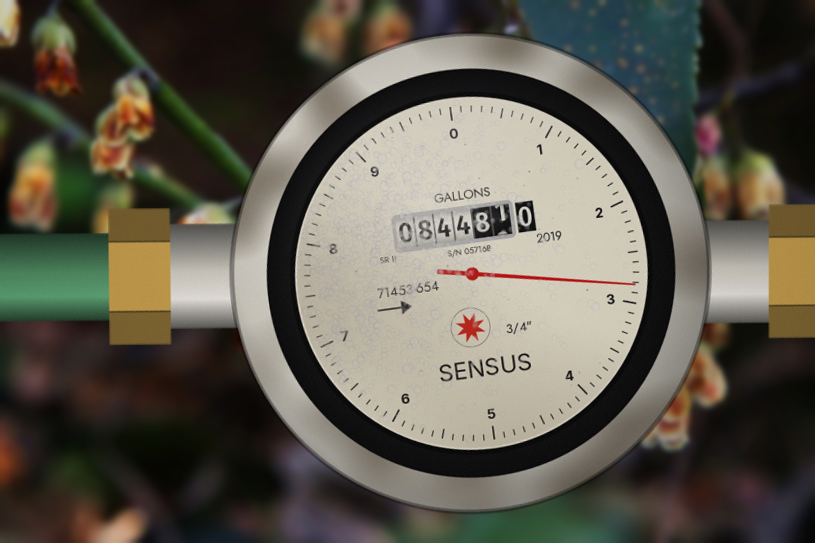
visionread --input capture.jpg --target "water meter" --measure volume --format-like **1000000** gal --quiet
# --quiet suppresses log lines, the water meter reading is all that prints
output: **844812.8** gal
